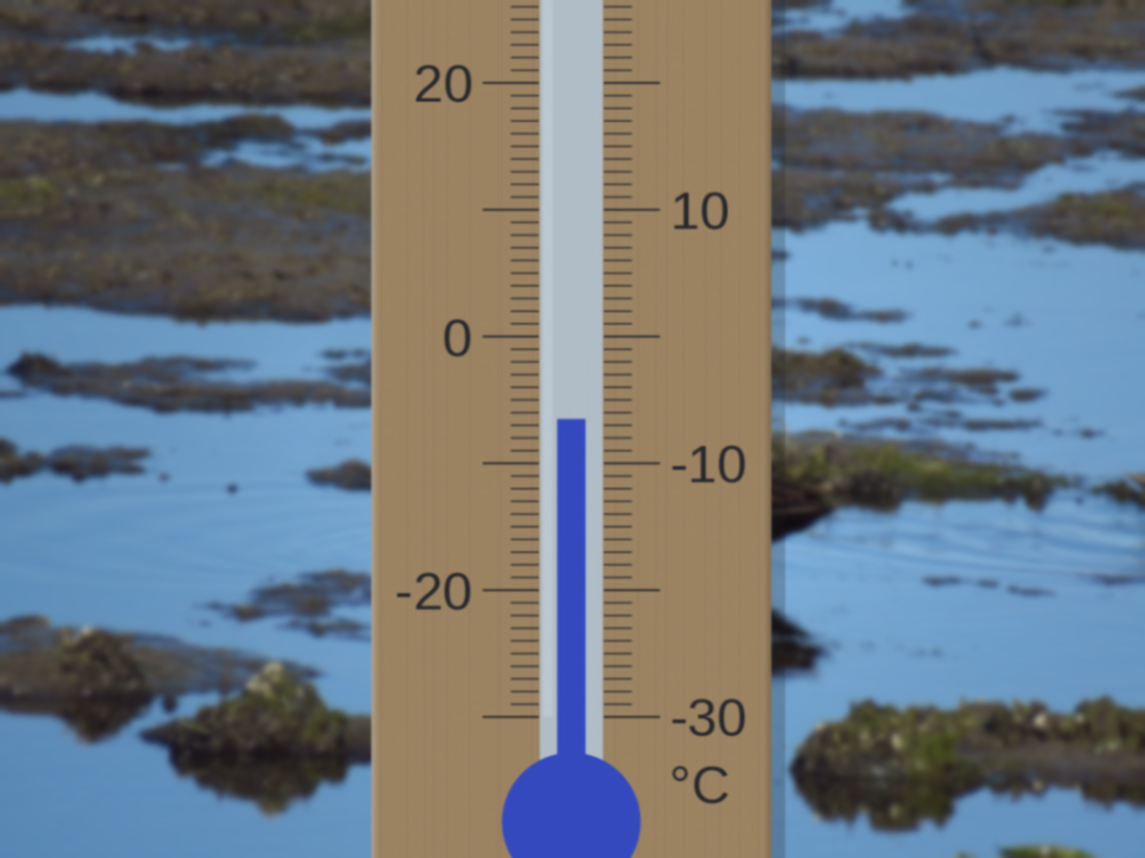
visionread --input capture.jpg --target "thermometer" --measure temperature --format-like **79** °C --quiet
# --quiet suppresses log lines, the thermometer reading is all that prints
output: **-6.5** °C
